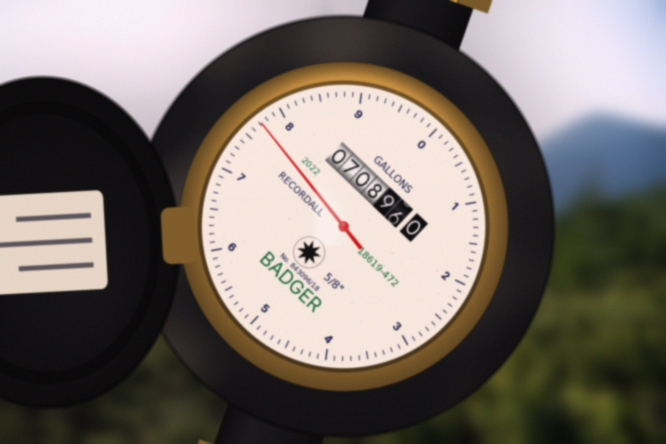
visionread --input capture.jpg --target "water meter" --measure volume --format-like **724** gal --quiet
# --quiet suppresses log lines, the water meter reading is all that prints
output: **708957.7** gal
